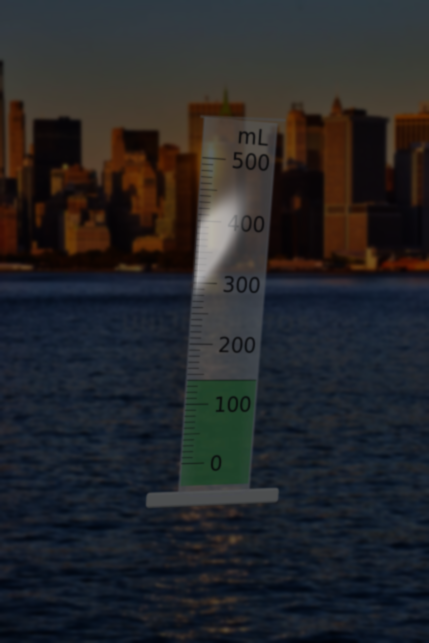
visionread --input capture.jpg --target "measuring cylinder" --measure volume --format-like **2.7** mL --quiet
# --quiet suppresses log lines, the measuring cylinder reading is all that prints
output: **140** mL
